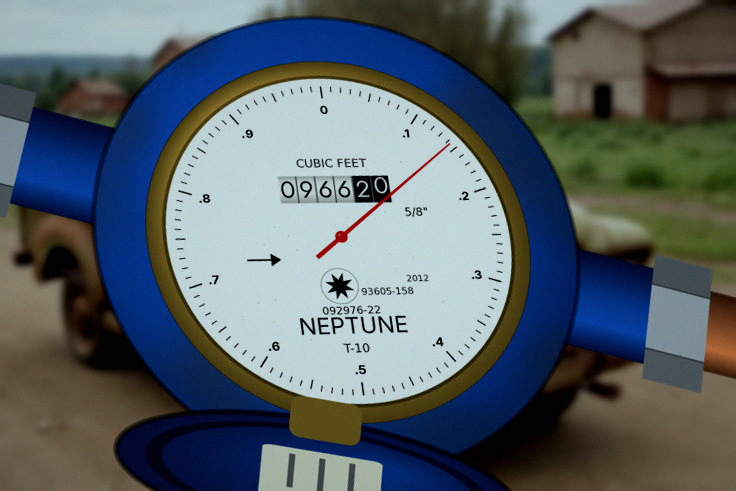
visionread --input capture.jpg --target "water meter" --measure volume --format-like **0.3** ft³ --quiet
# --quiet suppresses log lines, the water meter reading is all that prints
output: **96620.14** ft³
